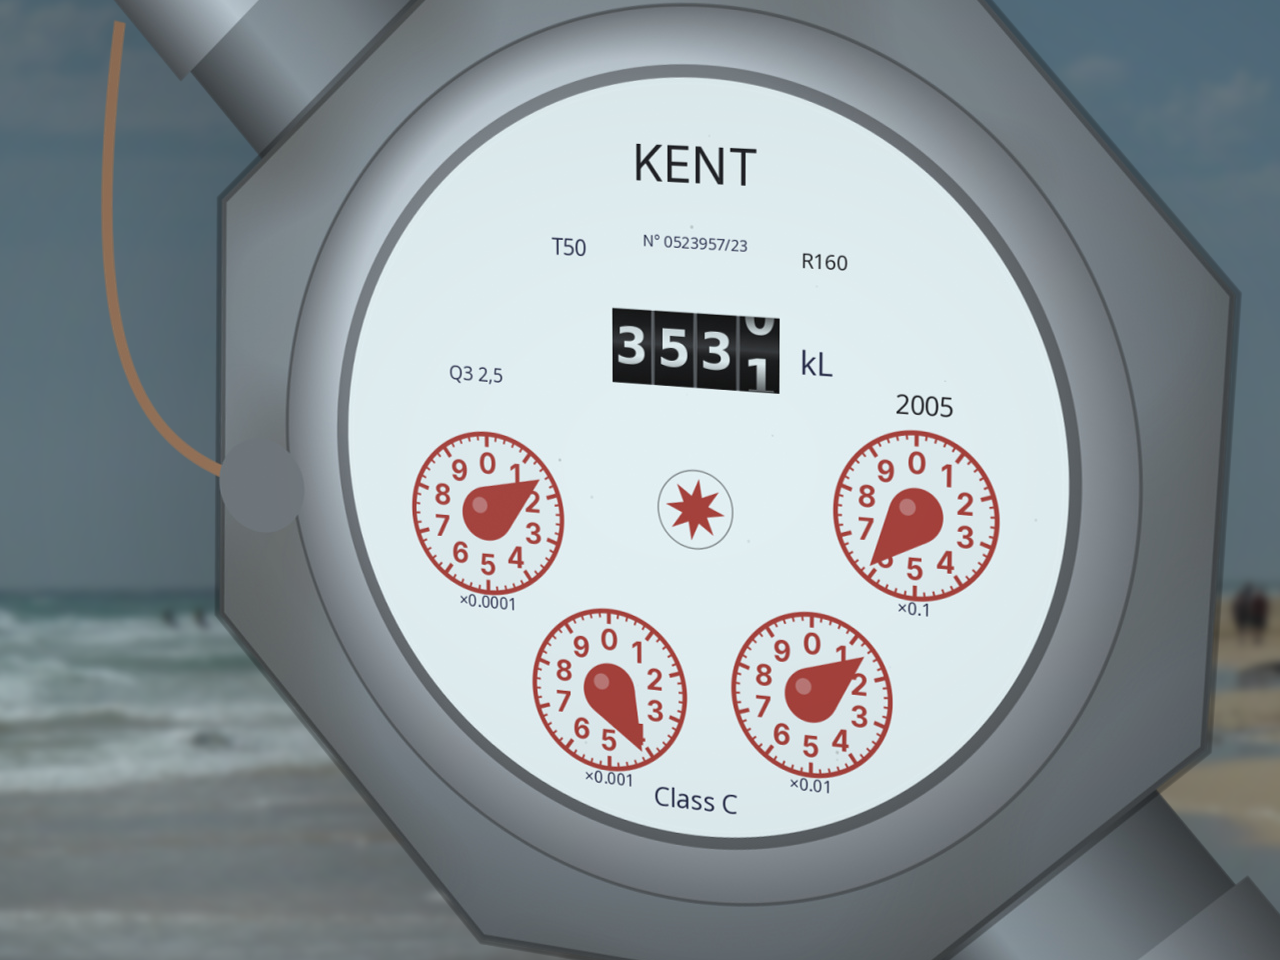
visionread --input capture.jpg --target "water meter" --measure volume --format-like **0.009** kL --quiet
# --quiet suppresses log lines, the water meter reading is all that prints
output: **3530.6141** kL
